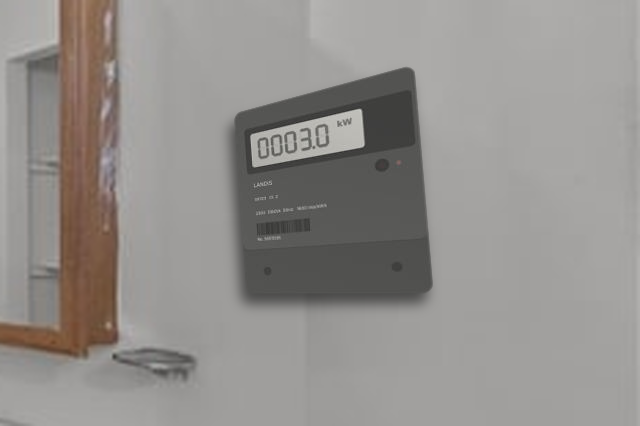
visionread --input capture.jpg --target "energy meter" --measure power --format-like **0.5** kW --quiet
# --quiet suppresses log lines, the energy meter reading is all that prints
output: **3.0** kW
